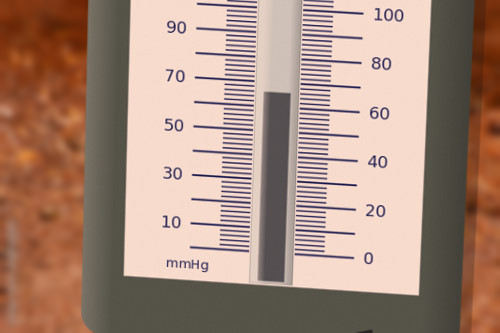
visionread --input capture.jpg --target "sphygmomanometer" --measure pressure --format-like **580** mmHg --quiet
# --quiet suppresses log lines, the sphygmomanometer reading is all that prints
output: **66** mmHg
